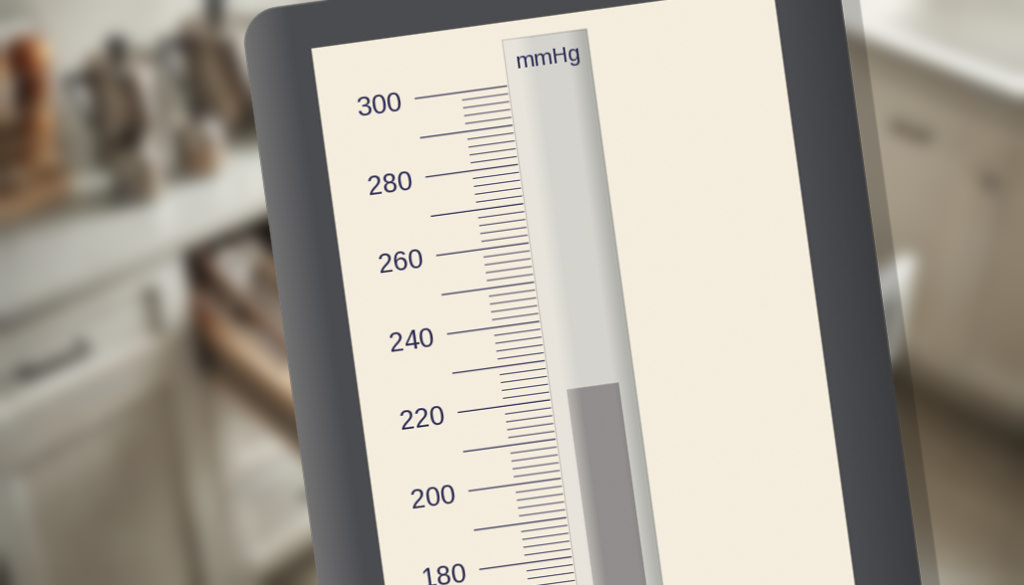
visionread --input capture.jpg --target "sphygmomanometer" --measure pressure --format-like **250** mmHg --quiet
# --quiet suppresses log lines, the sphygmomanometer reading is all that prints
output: **222** mmHg
